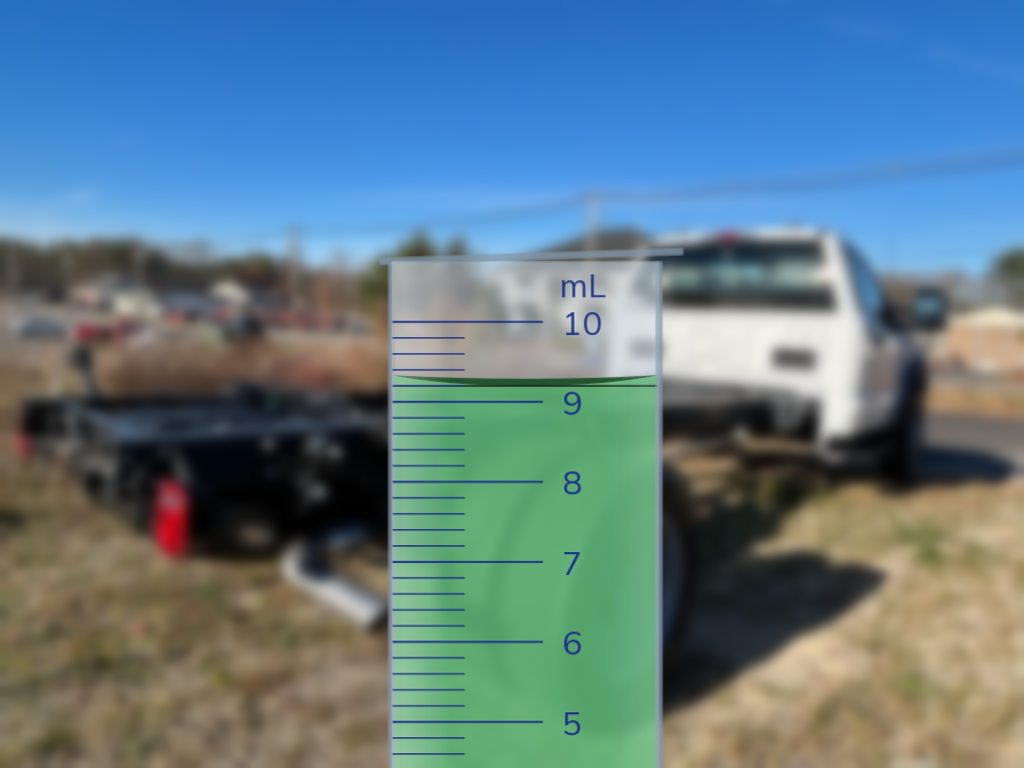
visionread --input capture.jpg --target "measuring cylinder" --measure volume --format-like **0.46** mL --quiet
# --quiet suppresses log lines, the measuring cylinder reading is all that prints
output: **9.2** mL
